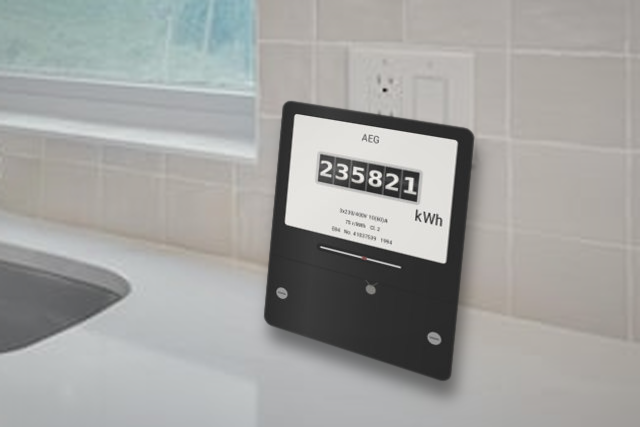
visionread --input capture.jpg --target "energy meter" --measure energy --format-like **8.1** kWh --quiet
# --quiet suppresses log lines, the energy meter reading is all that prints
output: **235821** kWh
